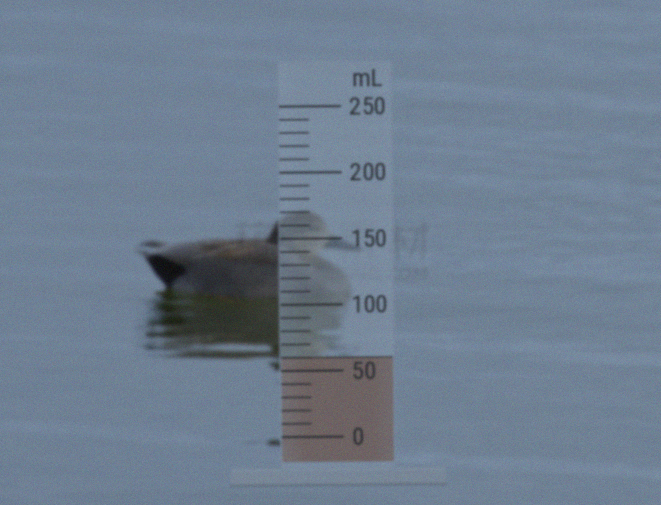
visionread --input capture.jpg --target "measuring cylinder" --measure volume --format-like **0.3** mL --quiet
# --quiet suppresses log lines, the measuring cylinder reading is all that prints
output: **60** mL
